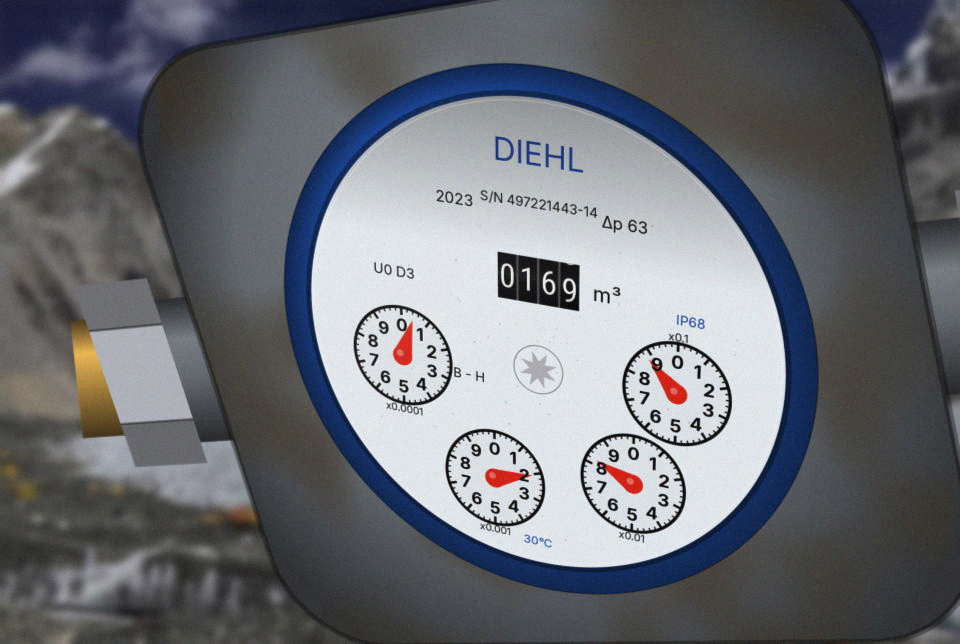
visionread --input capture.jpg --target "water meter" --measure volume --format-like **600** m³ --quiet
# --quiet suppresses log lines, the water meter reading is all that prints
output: **168.8820** m³
